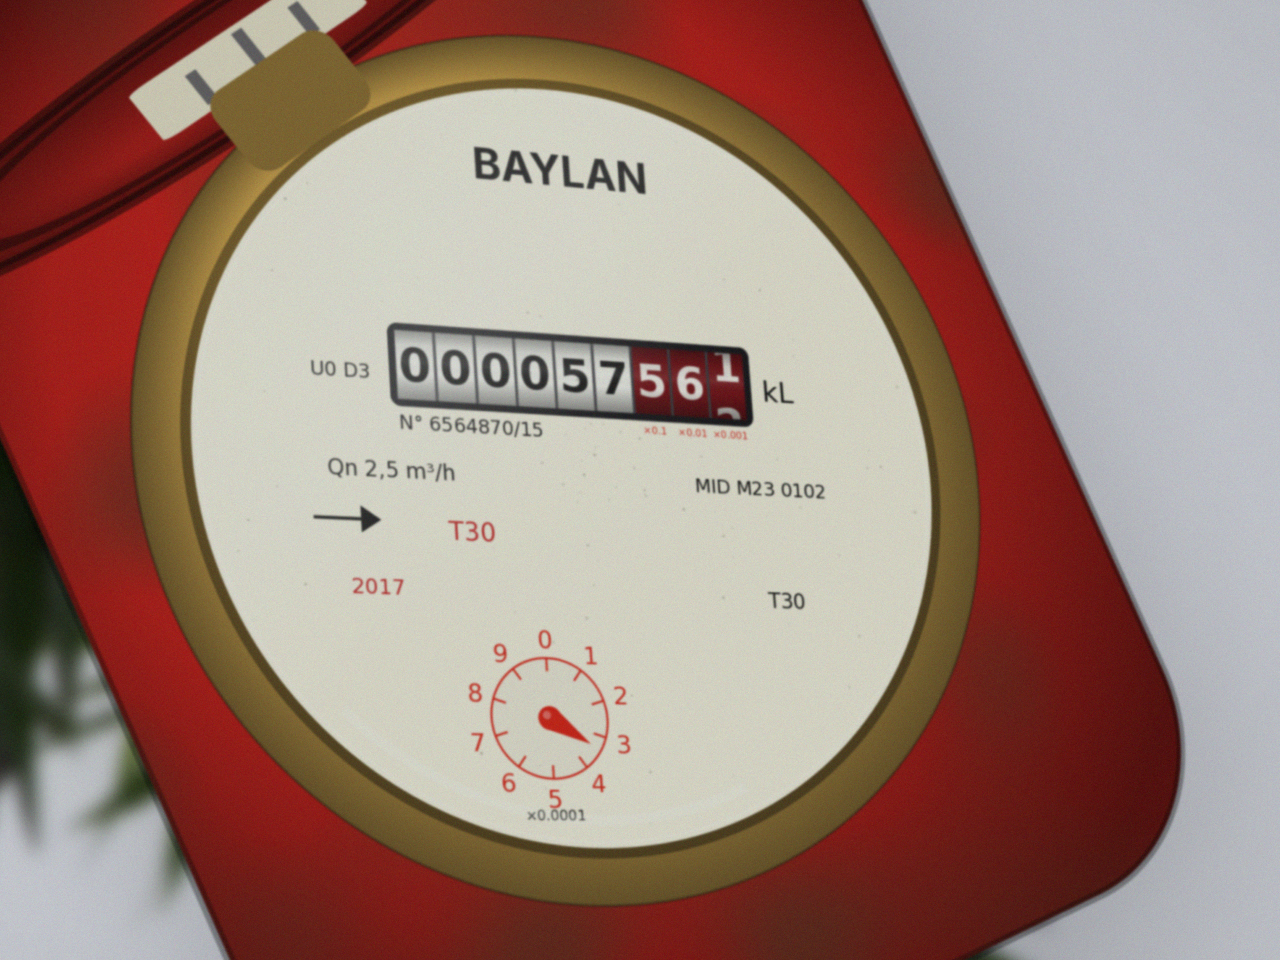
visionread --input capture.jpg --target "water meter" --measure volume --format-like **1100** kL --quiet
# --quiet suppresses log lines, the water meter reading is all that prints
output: **57.5613** kL
